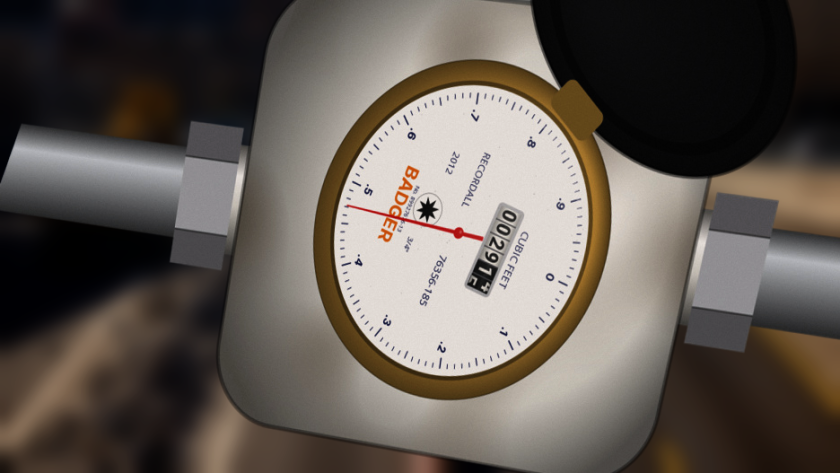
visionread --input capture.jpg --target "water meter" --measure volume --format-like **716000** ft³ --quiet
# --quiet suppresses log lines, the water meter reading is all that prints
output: **2914.47** ft³
